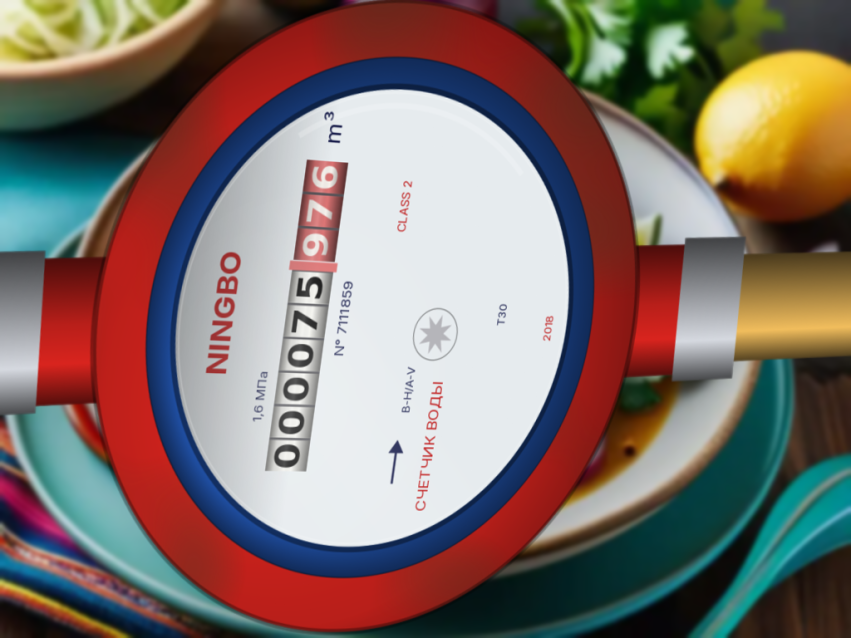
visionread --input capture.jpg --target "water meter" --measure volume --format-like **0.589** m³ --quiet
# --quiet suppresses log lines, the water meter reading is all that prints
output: **75.976** m³
